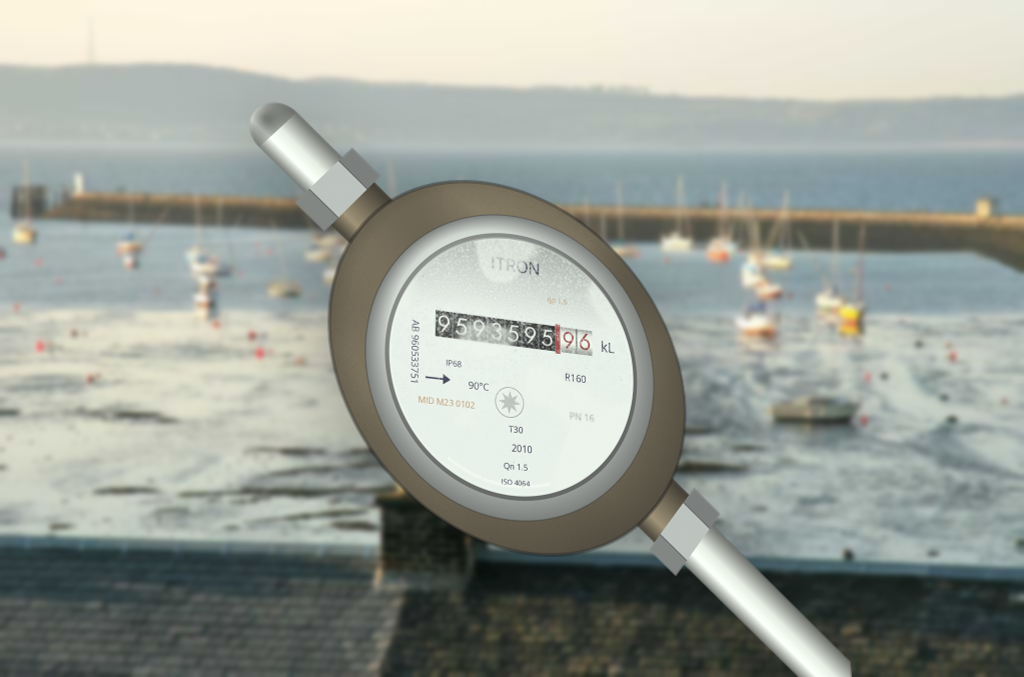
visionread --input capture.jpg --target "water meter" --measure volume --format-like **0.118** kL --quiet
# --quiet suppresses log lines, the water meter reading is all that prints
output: **9593595.96** kL
